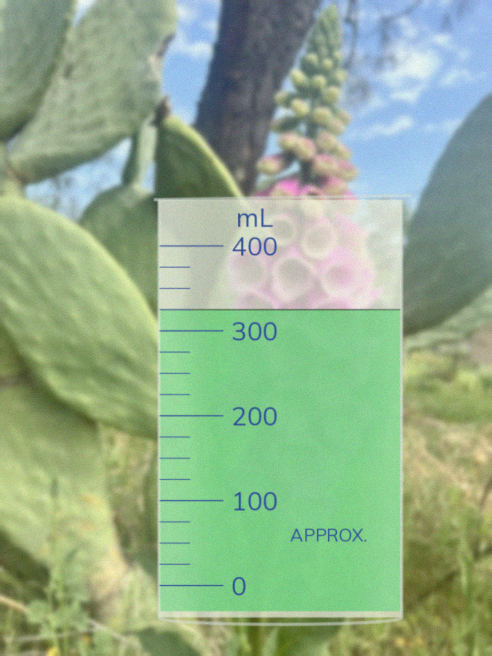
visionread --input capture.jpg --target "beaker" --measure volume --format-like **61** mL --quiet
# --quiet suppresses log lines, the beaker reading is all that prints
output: **325** mL
